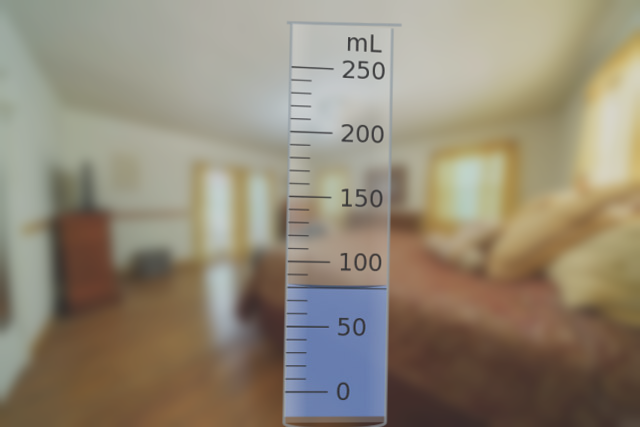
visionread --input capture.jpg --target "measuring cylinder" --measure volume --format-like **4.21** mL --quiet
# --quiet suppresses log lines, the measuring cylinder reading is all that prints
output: **80** mL
